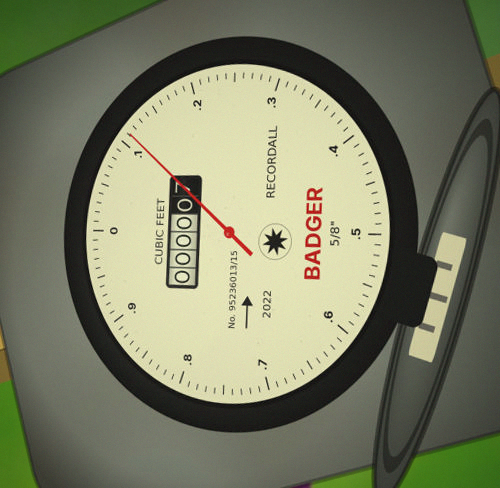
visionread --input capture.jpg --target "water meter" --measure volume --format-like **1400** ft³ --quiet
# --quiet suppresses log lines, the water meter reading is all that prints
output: **7.11** ft³
